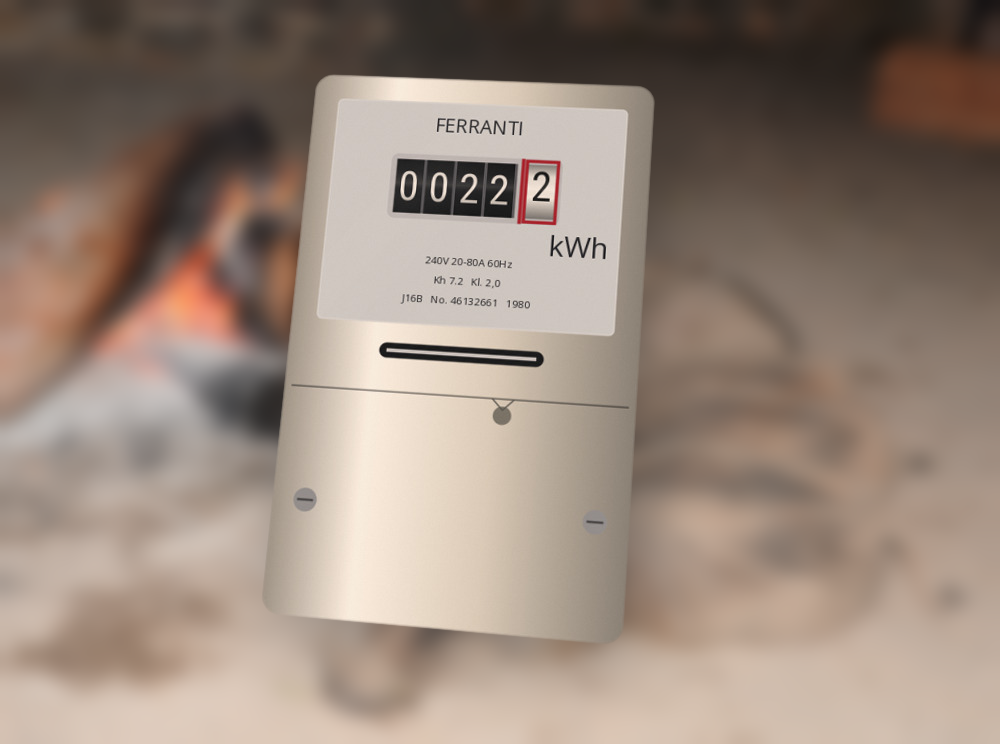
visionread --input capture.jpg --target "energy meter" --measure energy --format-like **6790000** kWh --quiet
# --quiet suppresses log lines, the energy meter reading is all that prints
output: **22.2** kWh
